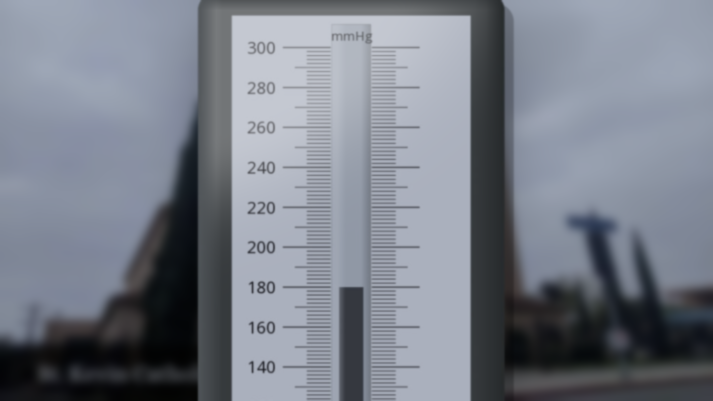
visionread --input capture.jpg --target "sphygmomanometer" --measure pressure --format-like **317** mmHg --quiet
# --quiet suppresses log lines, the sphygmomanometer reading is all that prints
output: **180** mmHg
